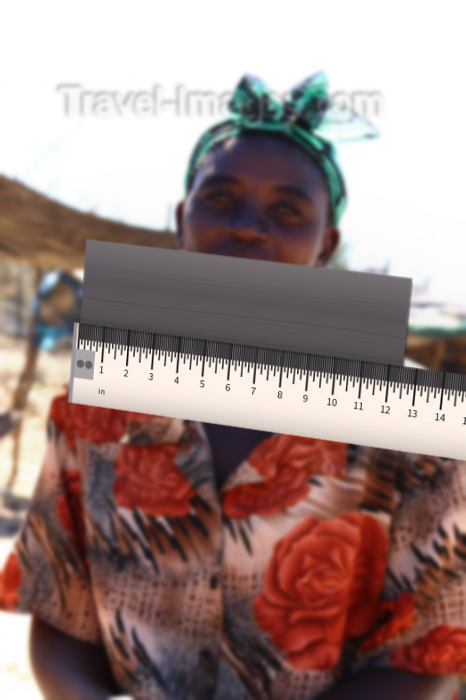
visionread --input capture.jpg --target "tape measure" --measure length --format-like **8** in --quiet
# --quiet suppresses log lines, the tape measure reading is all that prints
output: **12.5** in
